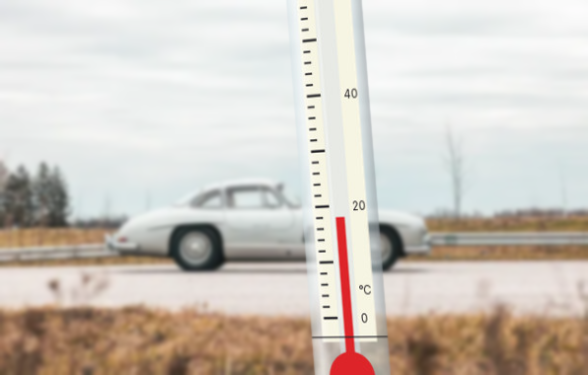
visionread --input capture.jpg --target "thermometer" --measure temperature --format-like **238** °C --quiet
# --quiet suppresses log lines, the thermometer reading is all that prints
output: **18** °C
